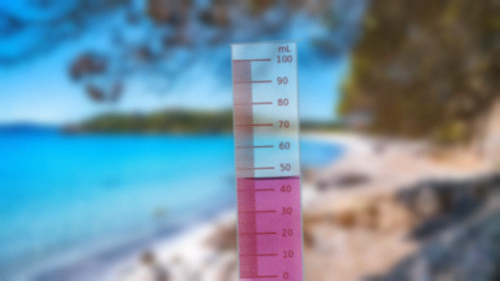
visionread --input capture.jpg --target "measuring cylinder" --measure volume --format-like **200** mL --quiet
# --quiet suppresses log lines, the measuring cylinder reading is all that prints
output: **45** mL
